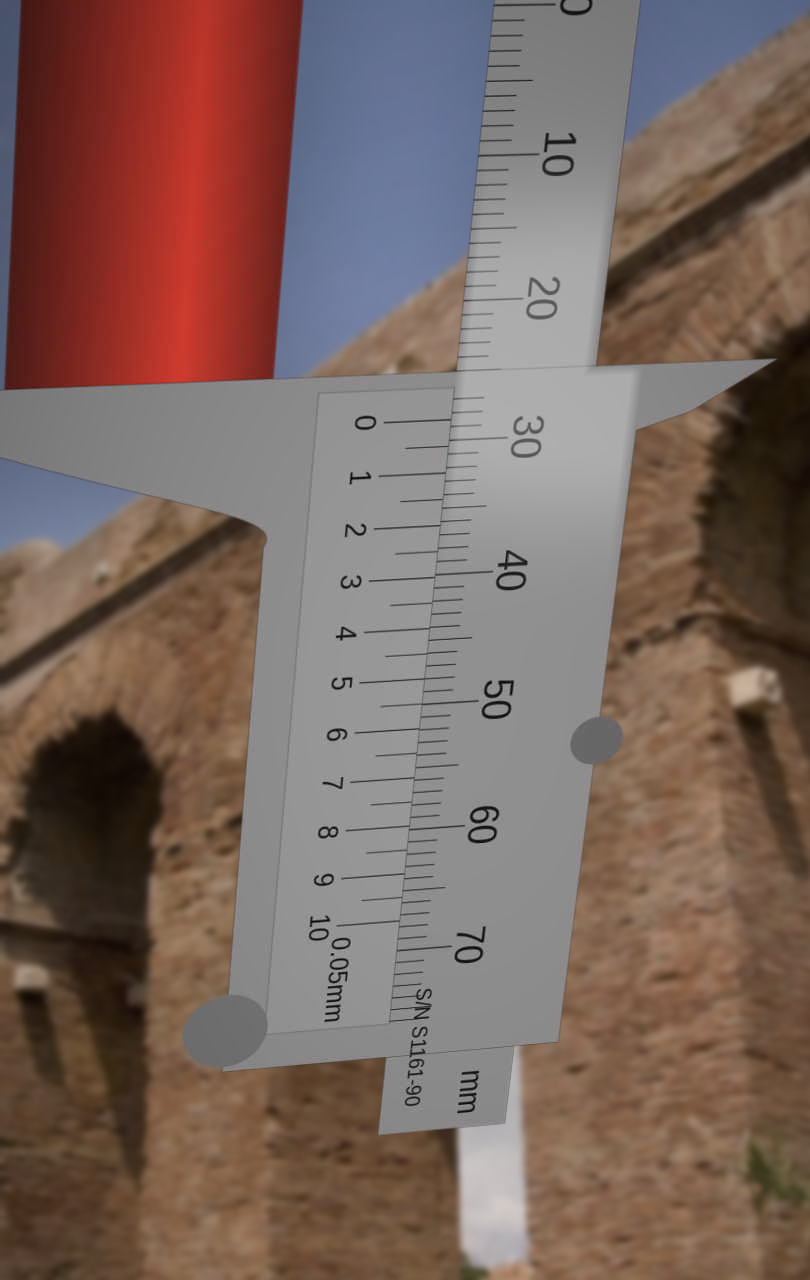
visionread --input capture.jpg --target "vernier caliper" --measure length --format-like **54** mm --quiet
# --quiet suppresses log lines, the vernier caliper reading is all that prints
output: **28.5** mm
